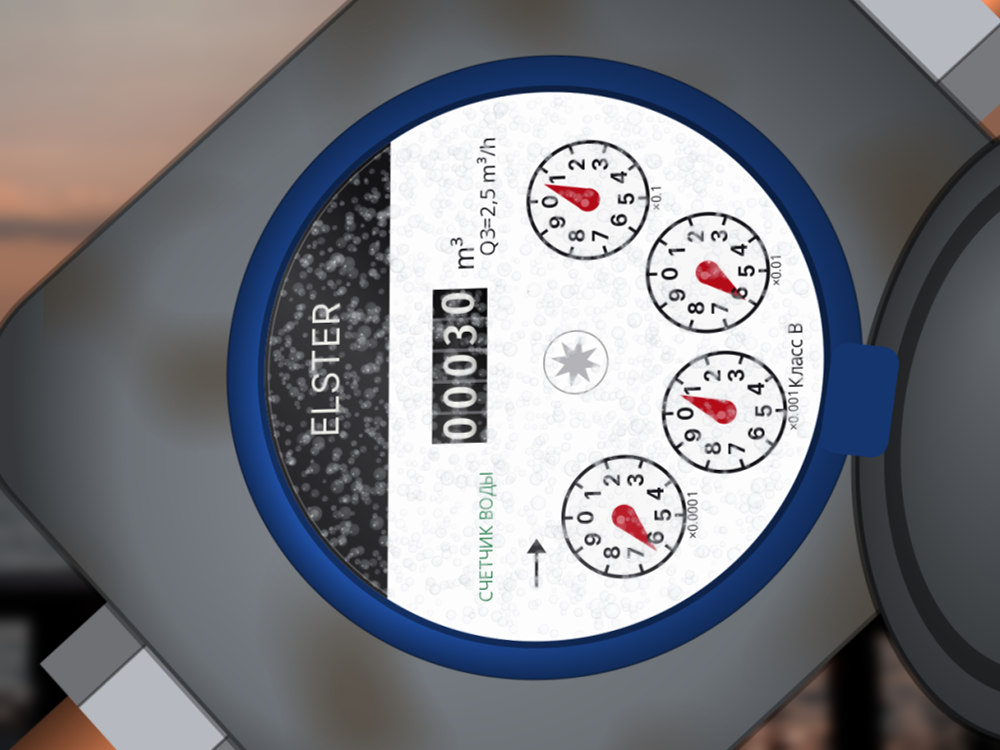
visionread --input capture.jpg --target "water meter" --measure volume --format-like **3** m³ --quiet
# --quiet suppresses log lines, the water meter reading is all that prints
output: **30.0606** m³
